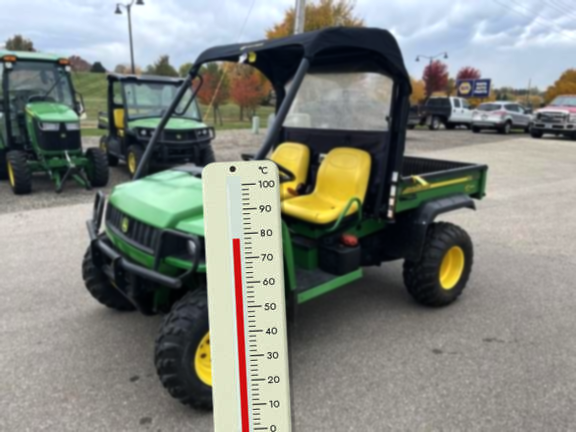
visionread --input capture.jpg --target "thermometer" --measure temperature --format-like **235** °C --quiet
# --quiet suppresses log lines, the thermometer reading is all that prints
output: **78** °C
